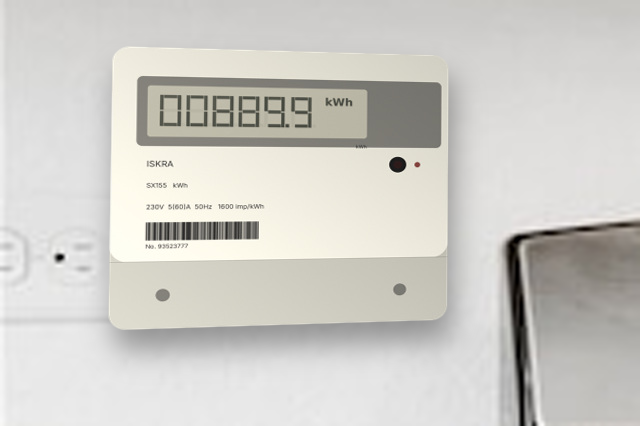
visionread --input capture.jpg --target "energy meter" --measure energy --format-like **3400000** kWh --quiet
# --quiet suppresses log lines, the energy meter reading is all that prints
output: **889.9** kWh
